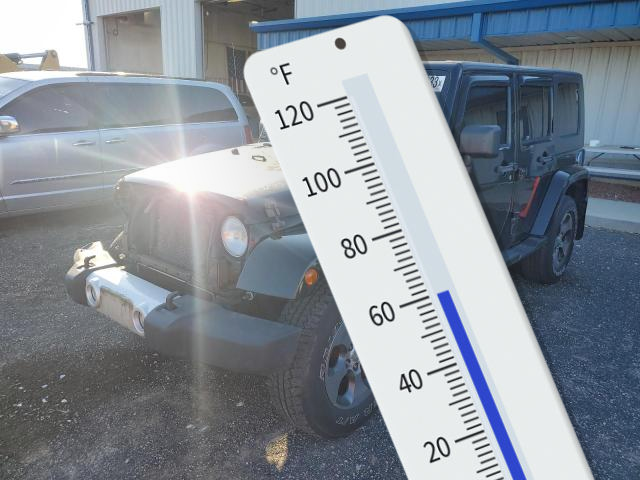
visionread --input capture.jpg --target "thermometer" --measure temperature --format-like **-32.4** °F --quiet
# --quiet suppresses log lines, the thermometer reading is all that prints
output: **60** °F
